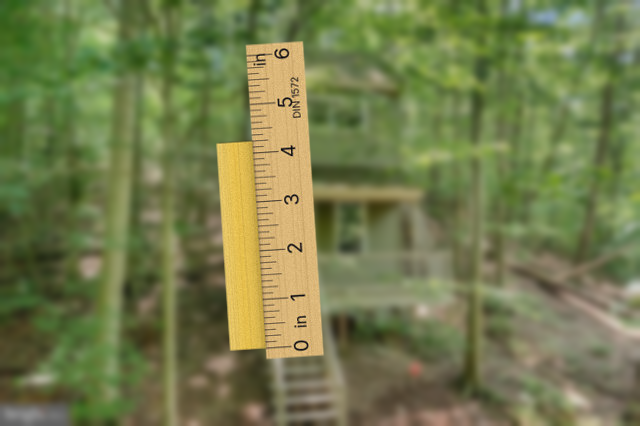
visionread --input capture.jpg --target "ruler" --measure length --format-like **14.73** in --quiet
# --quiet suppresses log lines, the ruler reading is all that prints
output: **4.25** in
